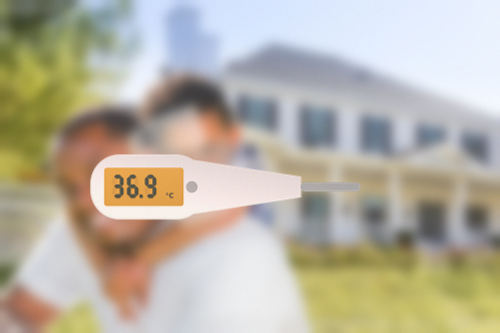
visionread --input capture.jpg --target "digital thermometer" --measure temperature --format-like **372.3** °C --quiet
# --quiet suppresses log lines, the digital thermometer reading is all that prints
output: **36.9** °C
